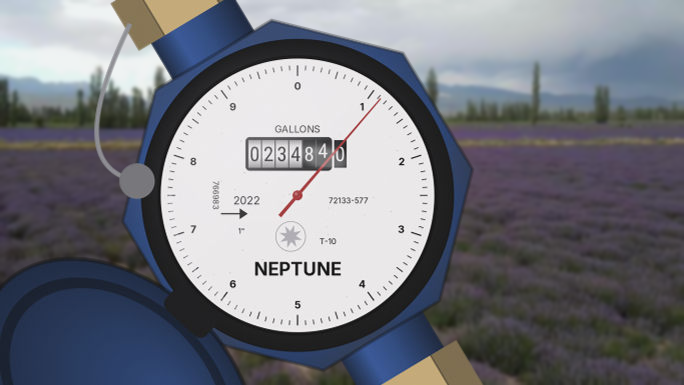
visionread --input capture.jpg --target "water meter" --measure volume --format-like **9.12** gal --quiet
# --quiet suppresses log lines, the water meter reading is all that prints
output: **234841.1** gal
